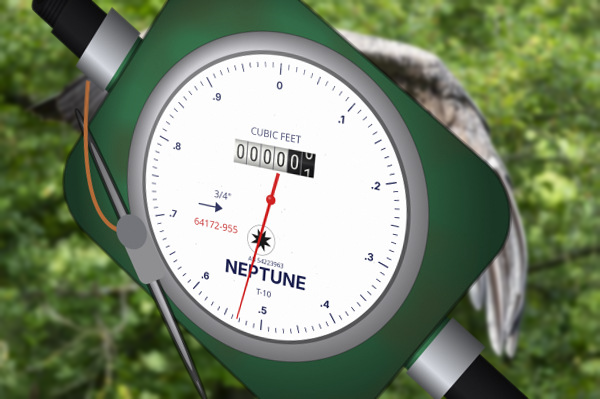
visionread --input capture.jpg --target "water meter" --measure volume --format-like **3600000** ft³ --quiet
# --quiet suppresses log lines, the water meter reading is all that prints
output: **0.53** ft³
